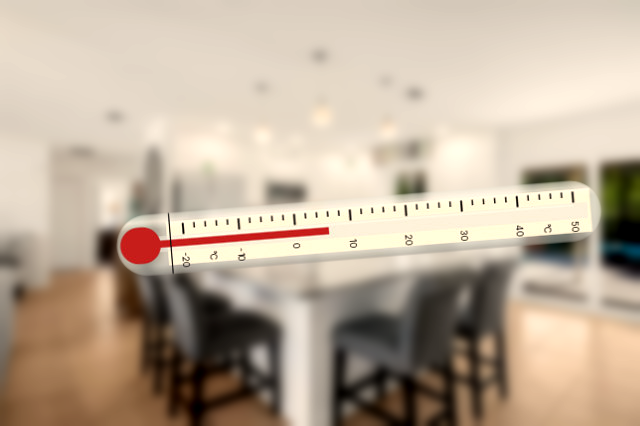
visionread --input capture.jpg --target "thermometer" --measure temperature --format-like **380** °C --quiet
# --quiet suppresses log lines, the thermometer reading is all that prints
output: **6** °C
